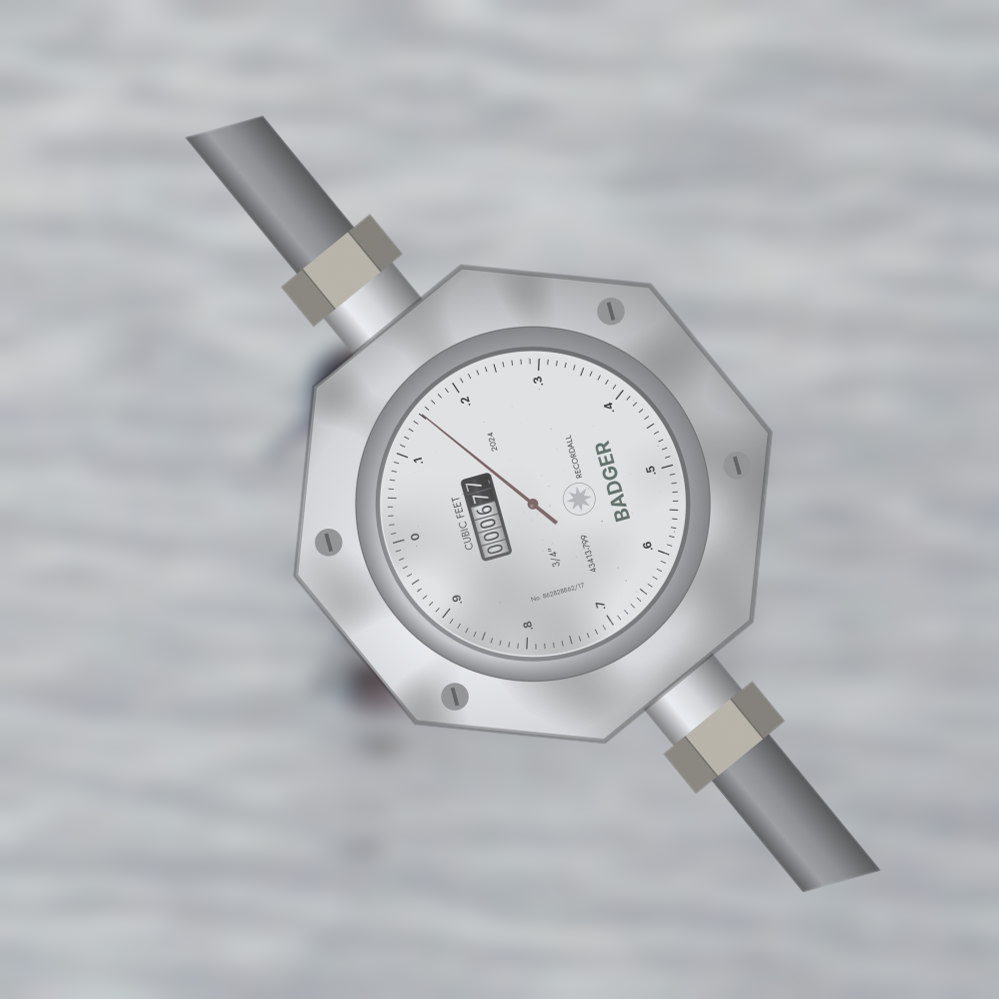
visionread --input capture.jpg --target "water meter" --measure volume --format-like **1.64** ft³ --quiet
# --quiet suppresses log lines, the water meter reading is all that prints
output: **677.15** ft³
